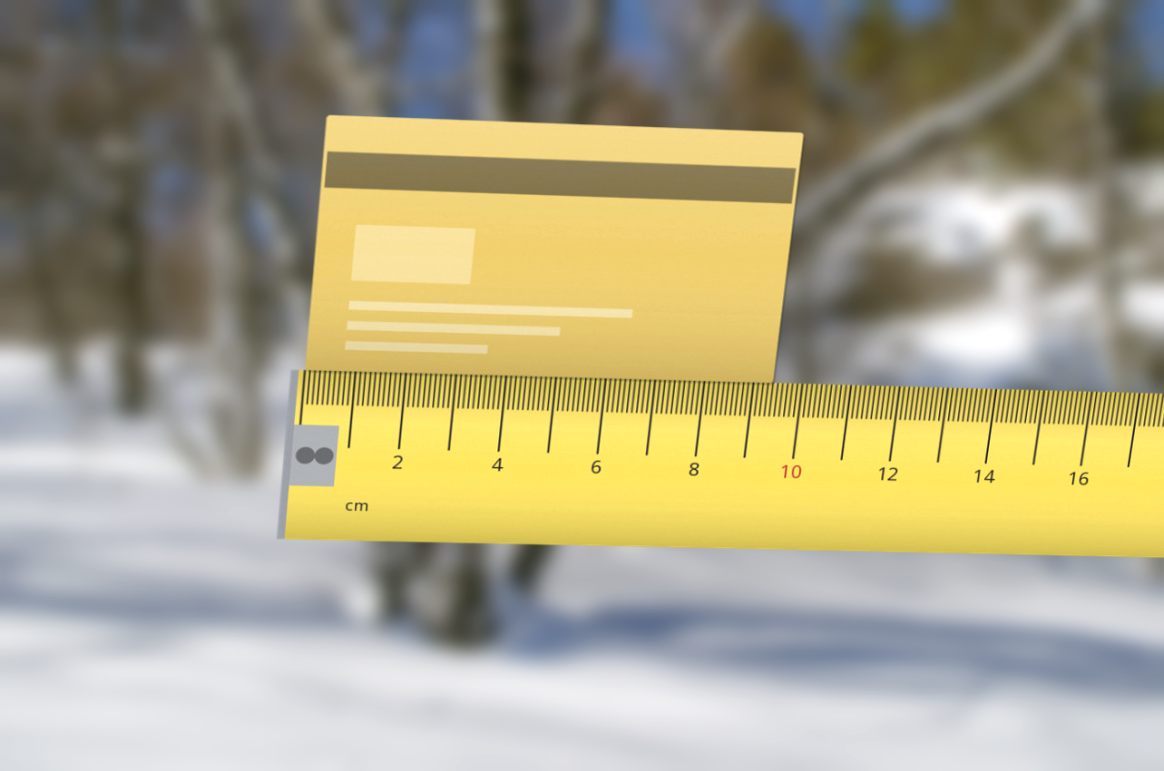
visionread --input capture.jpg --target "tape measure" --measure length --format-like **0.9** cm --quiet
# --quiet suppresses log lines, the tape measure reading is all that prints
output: **9.4** cm
